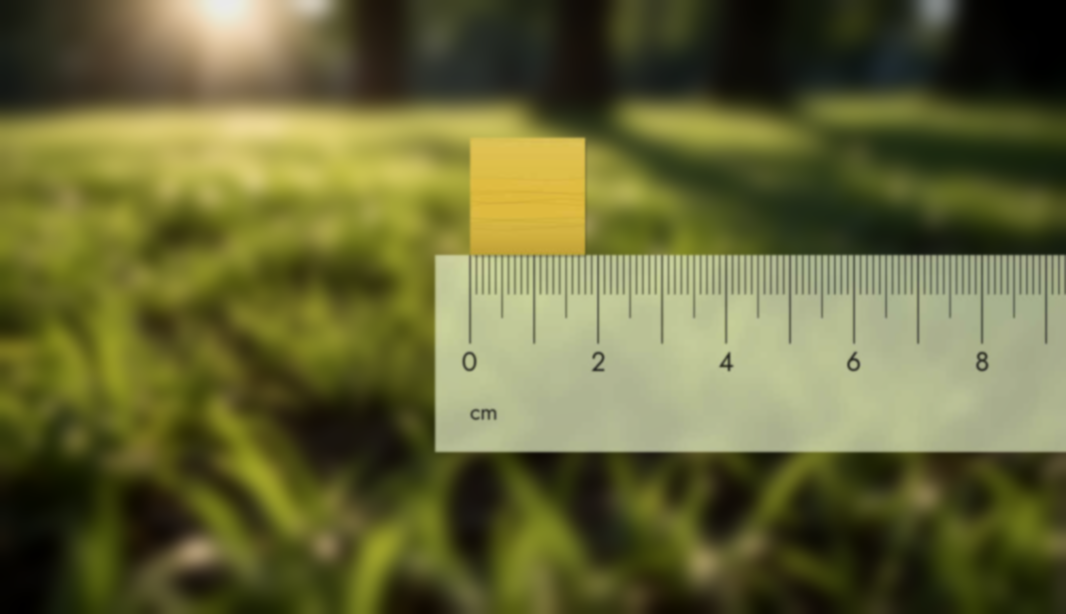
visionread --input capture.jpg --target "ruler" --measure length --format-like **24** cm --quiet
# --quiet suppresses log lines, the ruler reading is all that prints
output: **1.8** cm
